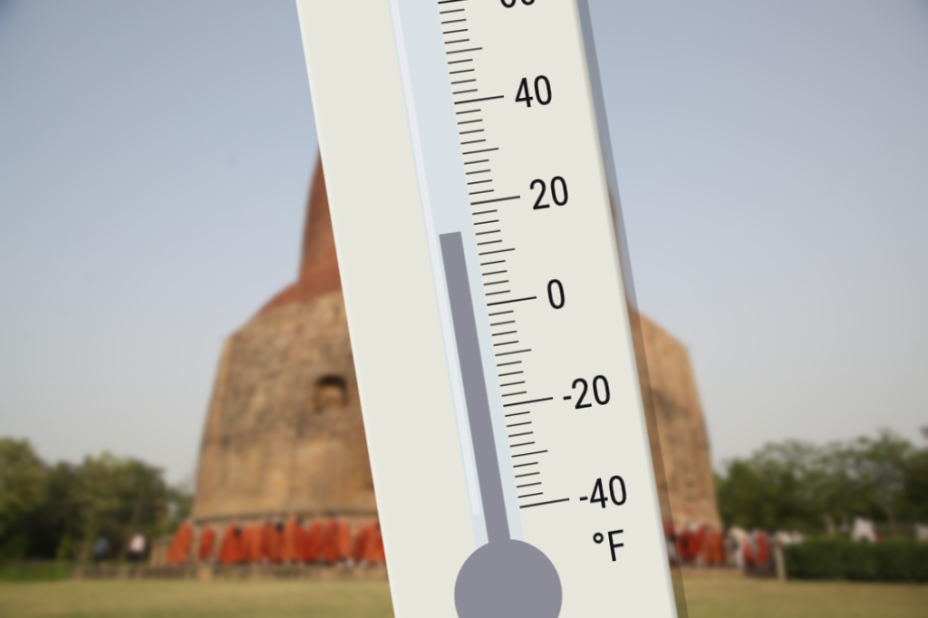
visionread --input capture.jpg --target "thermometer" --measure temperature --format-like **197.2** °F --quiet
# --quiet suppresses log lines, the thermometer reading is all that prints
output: **15** °F
